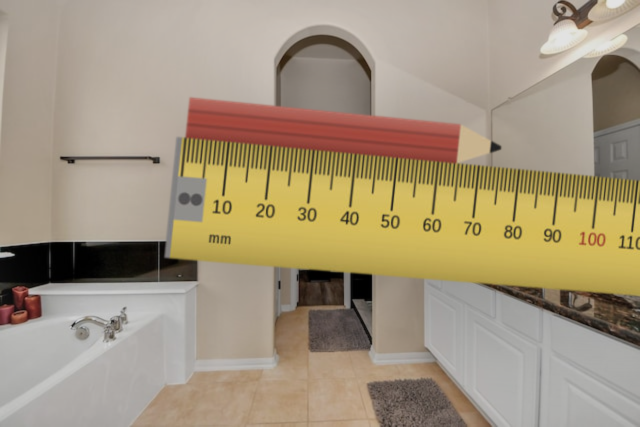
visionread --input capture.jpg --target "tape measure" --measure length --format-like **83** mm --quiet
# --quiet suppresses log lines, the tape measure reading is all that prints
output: **75** mm
